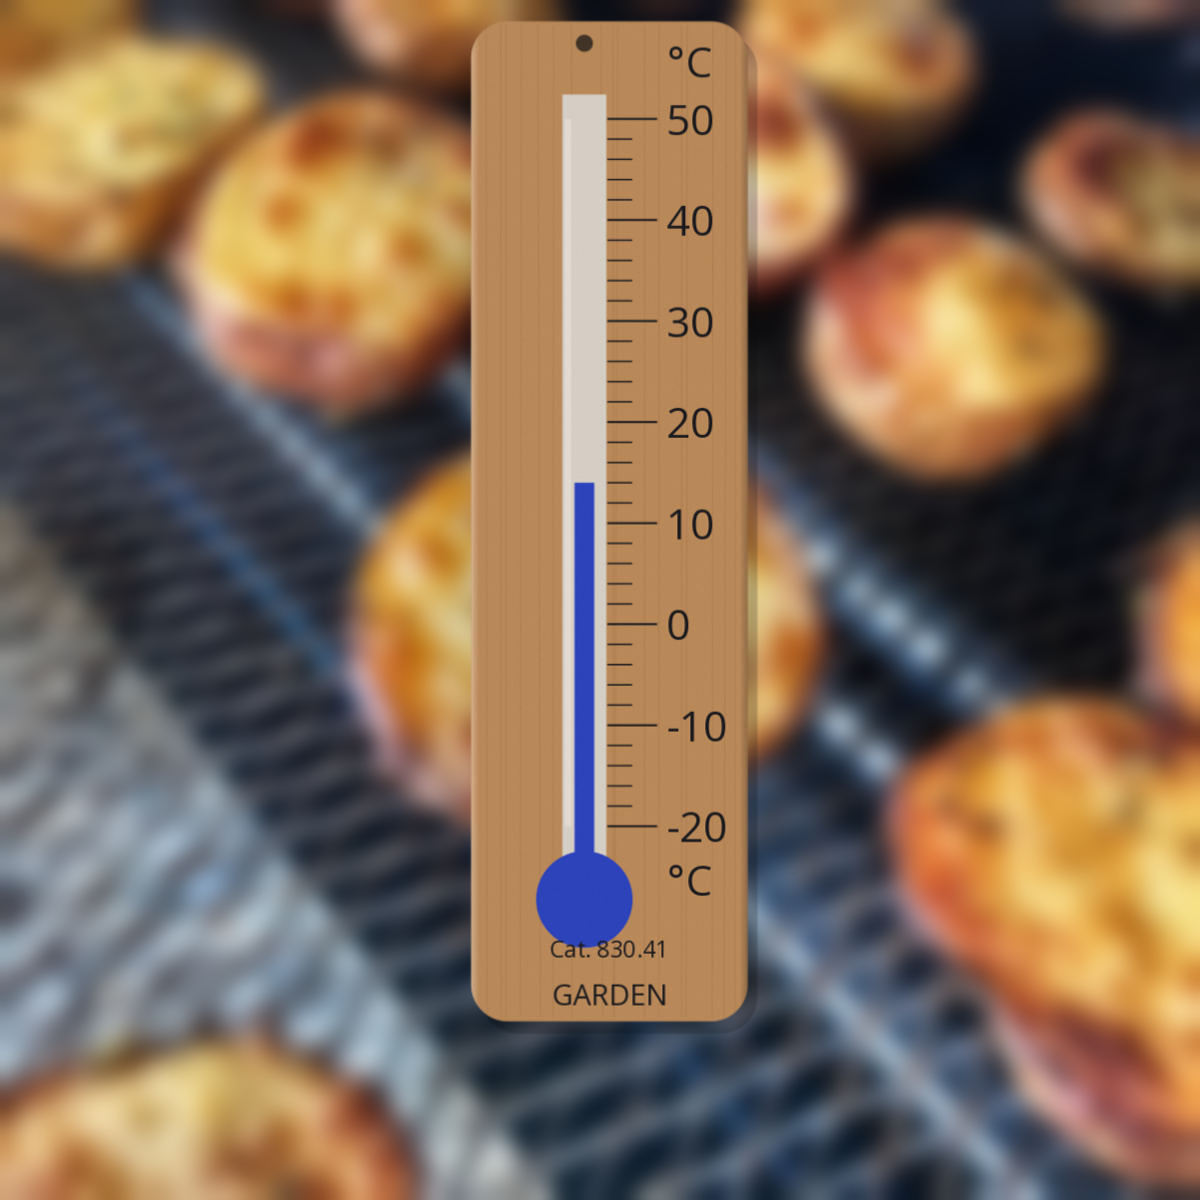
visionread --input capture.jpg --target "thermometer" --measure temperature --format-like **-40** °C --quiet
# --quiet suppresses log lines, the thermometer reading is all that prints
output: **14** °C
